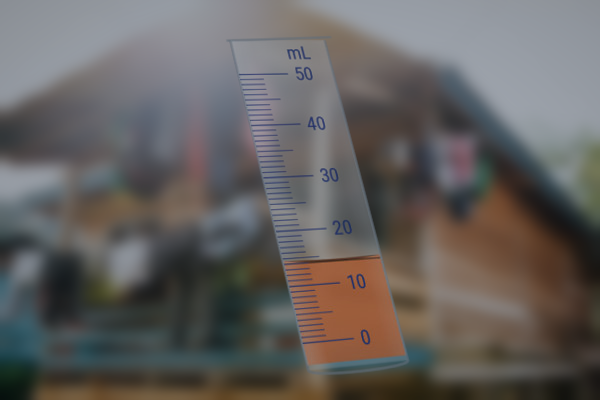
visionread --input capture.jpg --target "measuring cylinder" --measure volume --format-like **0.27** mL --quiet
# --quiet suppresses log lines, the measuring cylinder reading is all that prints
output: **14** mL
